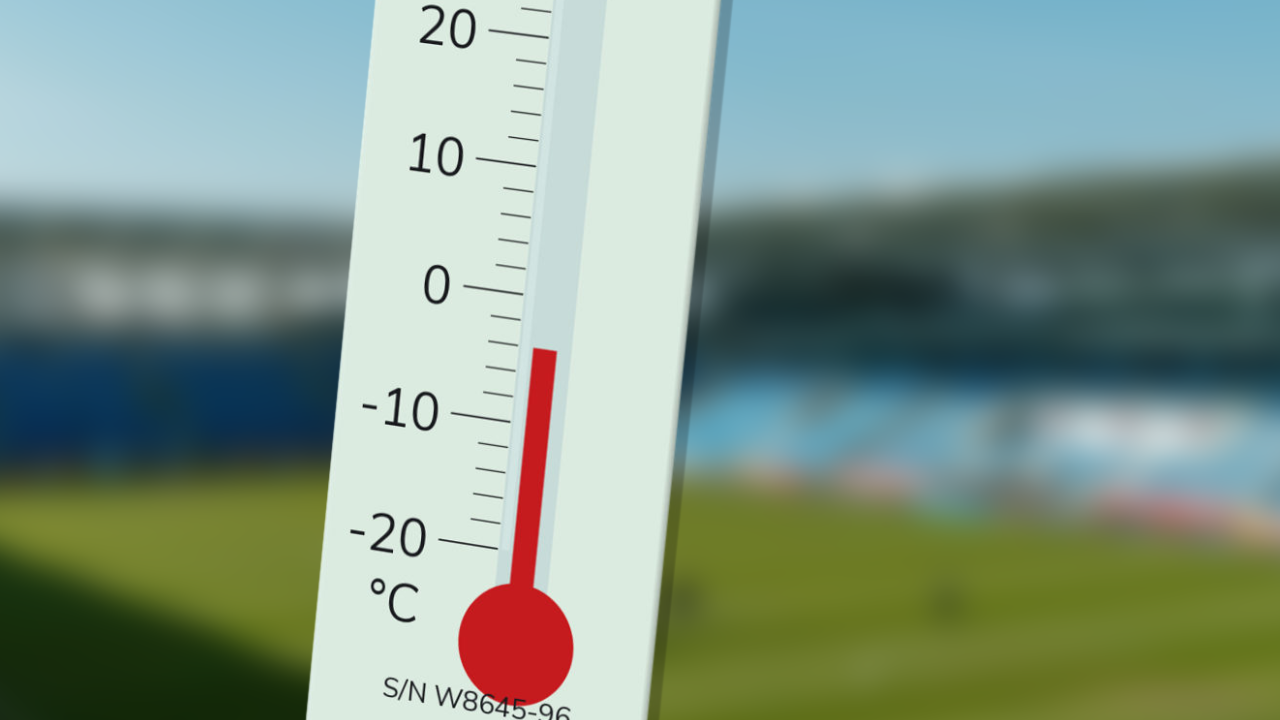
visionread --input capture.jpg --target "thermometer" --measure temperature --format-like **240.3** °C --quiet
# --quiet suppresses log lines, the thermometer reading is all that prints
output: **-4** °C
